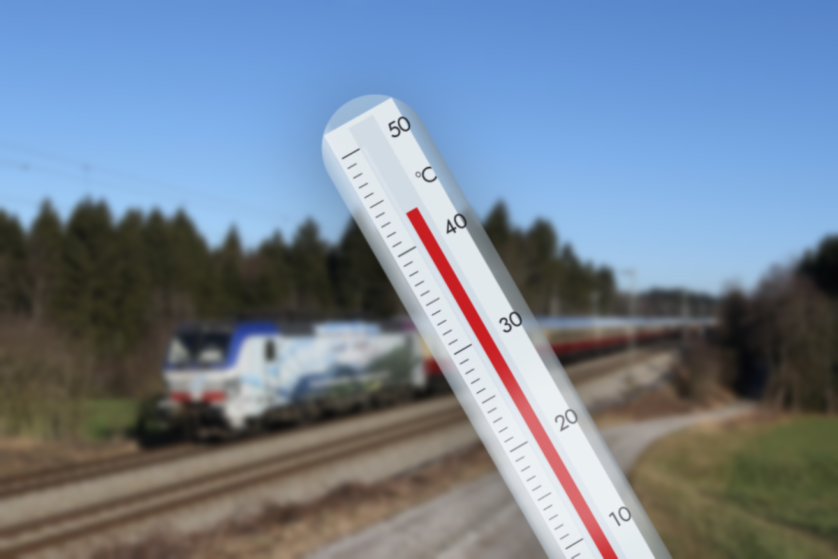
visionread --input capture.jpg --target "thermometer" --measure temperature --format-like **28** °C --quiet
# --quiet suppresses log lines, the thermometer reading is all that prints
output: **43** °C
